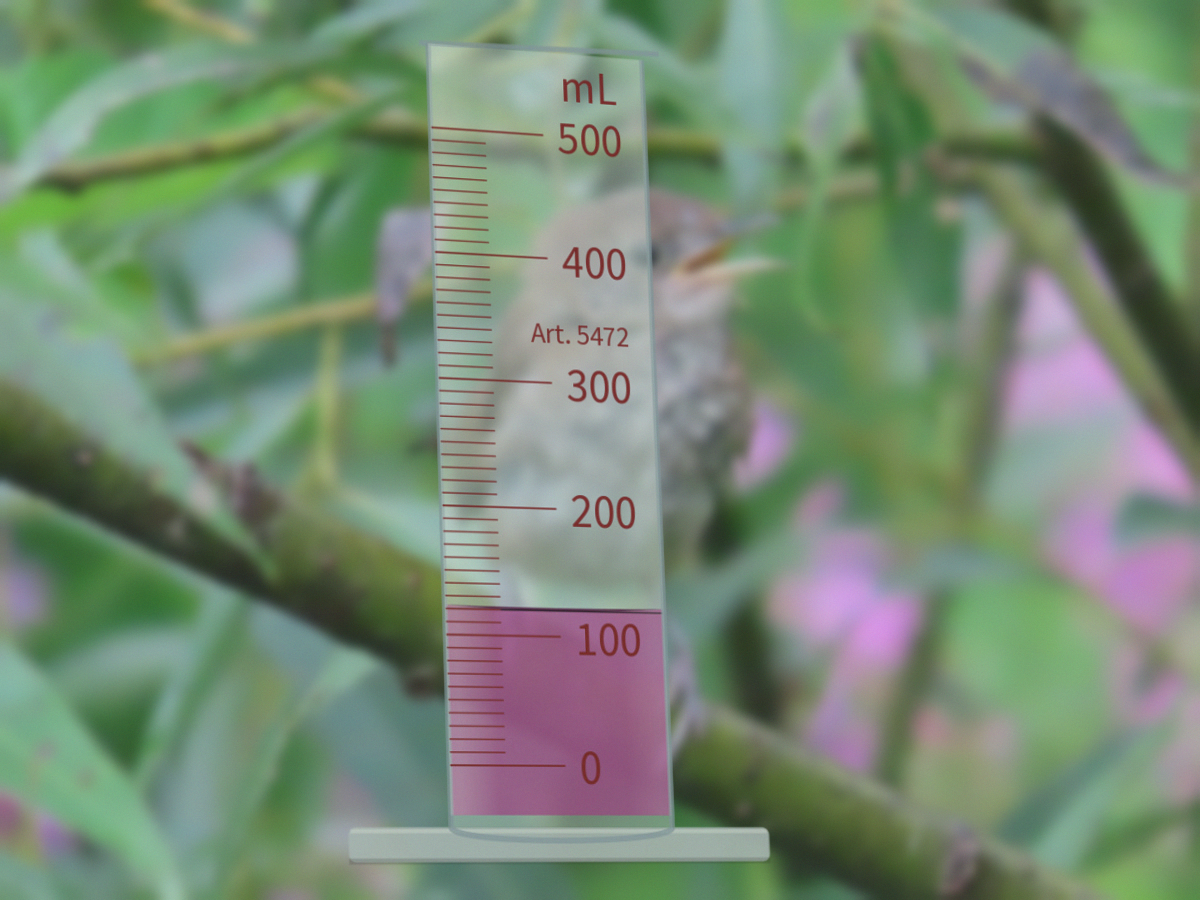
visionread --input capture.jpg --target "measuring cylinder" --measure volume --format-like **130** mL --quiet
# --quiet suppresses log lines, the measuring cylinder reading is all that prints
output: **120** mL
